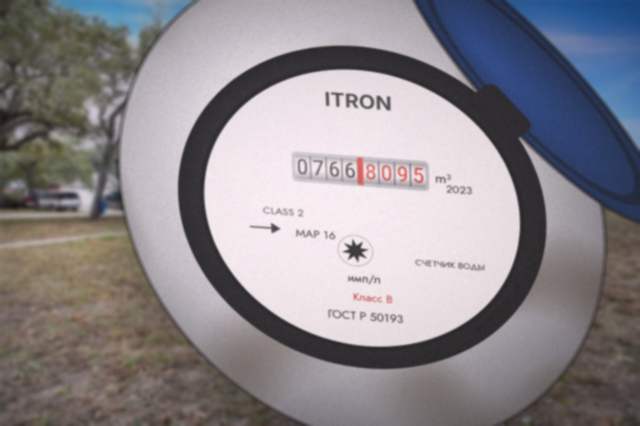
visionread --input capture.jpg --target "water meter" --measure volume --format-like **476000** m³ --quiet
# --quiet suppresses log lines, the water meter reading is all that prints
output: **766.8095** m³
